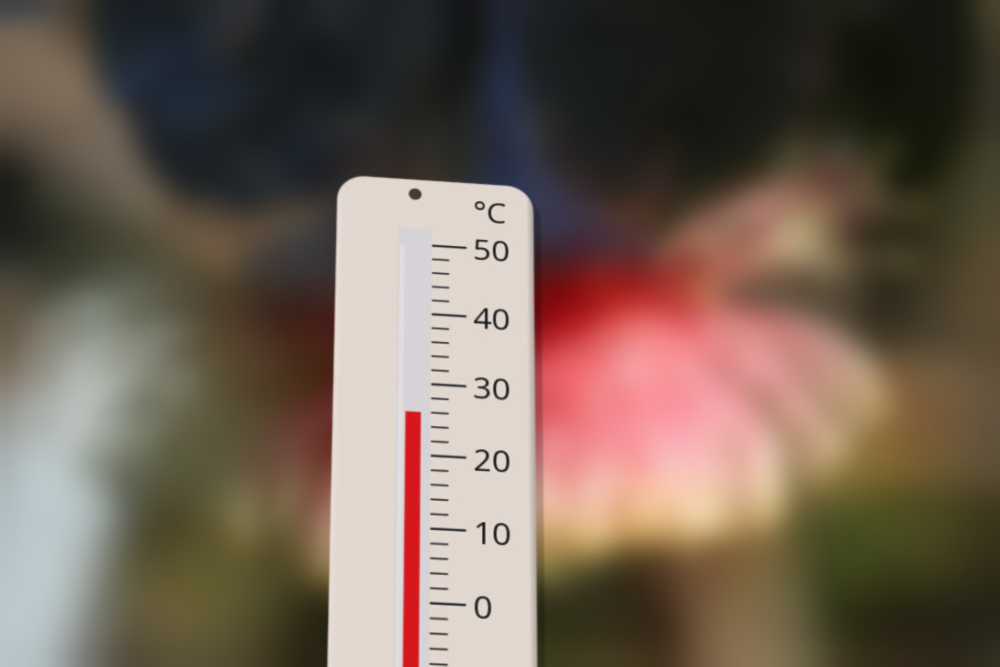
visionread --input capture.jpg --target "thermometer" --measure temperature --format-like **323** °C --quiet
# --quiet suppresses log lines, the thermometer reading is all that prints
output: **26** °C
